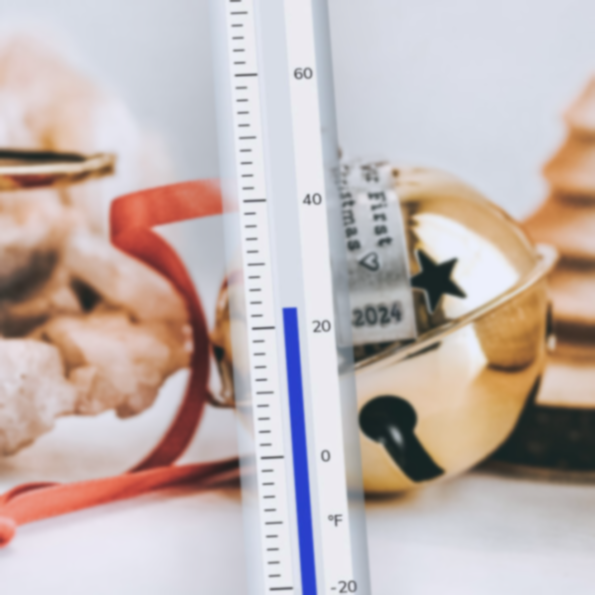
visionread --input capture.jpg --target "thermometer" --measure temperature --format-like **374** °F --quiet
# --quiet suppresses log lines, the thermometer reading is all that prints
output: **23** °F
